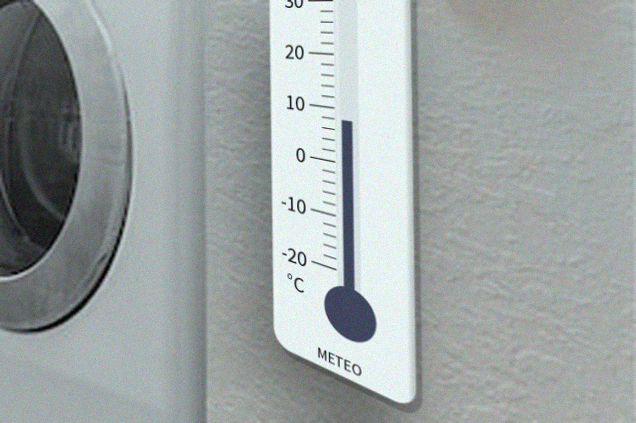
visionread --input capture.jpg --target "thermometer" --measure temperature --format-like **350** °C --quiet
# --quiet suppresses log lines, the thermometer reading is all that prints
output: **8** °C
